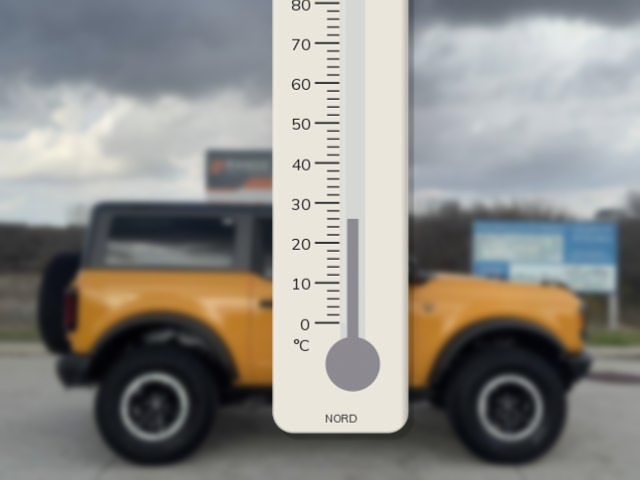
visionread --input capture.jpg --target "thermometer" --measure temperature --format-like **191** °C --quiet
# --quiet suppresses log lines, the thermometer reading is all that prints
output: **26** °C
